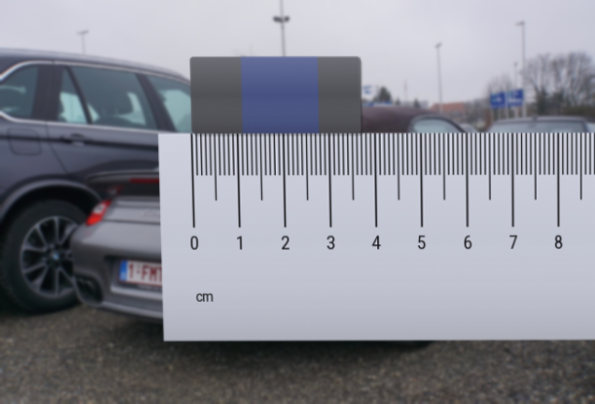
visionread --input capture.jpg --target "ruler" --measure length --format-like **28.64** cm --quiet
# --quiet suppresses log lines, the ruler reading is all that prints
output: **3.7** cm
